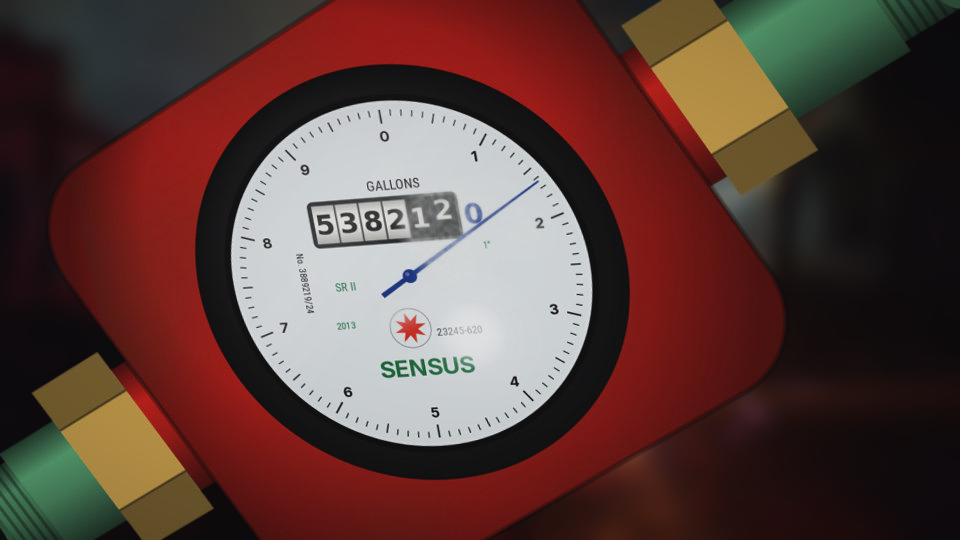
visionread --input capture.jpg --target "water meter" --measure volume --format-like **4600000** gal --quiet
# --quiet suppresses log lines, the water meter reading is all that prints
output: **5382121.6** gal
